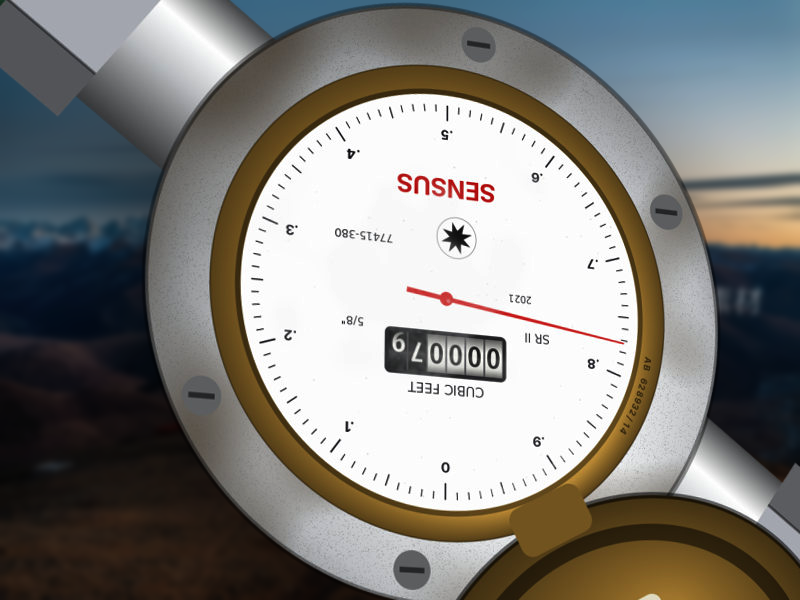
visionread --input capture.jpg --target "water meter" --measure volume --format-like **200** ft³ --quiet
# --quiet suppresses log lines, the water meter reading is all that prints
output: **78.77** ft³
